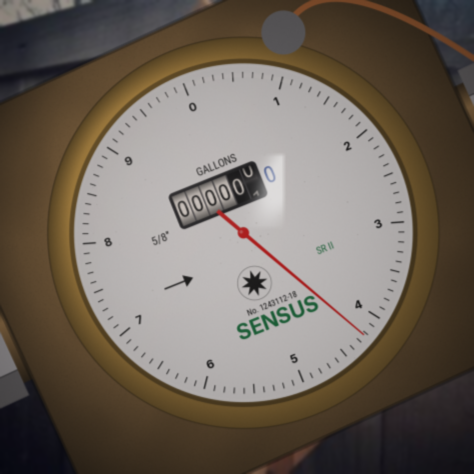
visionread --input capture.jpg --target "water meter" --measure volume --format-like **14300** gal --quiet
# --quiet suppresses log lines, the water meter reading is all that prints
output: **4.2** gal
